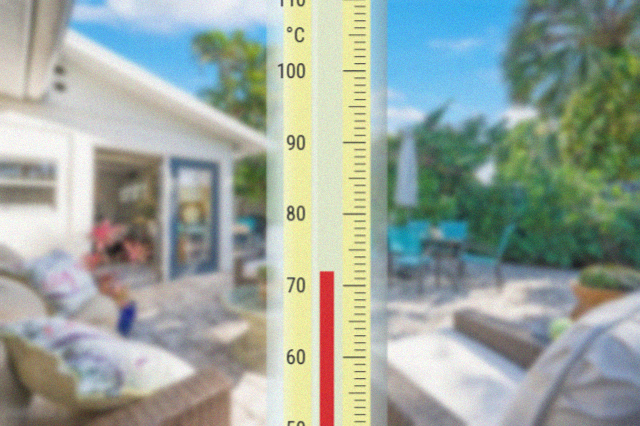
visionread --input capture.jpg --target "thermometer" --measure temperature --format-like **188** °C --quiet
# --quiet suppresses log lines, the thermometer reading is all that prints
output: **72** °C
